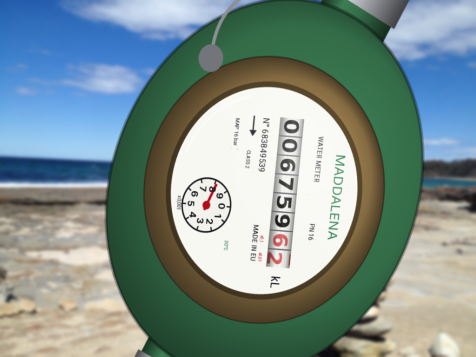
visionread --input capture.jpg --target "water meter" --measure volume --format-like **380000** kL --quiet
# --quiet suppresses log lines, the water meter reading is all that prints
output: **6759.618** kL
